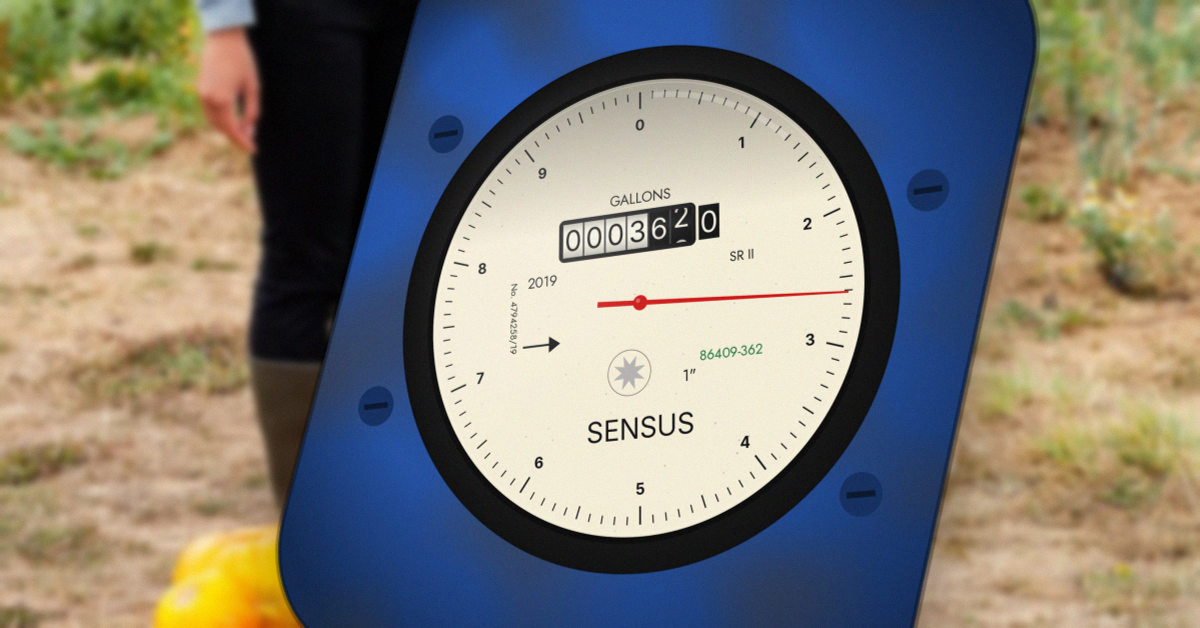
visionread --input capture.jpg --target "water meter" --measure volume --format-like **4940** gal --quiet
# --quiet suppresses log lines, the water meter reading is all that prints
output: **3622.6** gal
